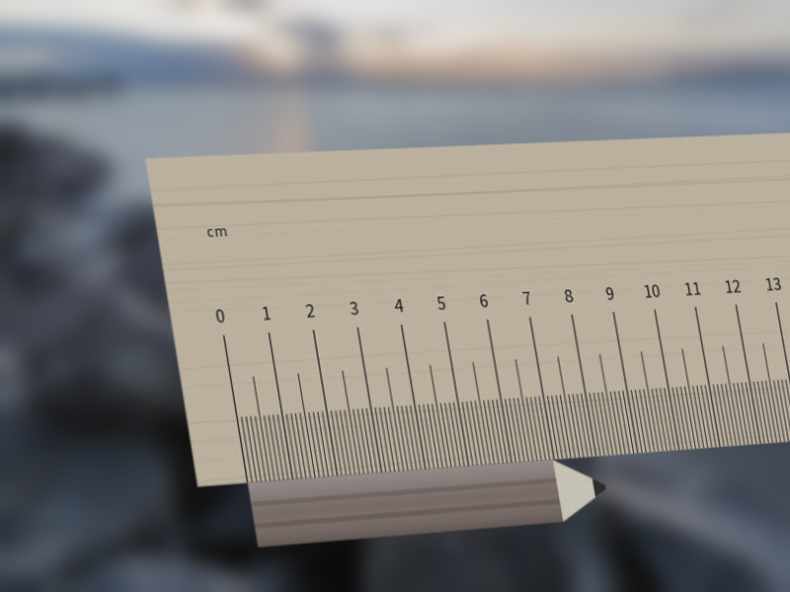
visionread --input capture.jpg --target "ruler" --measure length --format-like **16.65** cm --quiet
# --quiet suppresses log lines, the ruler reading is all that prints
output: **8.1** cm
